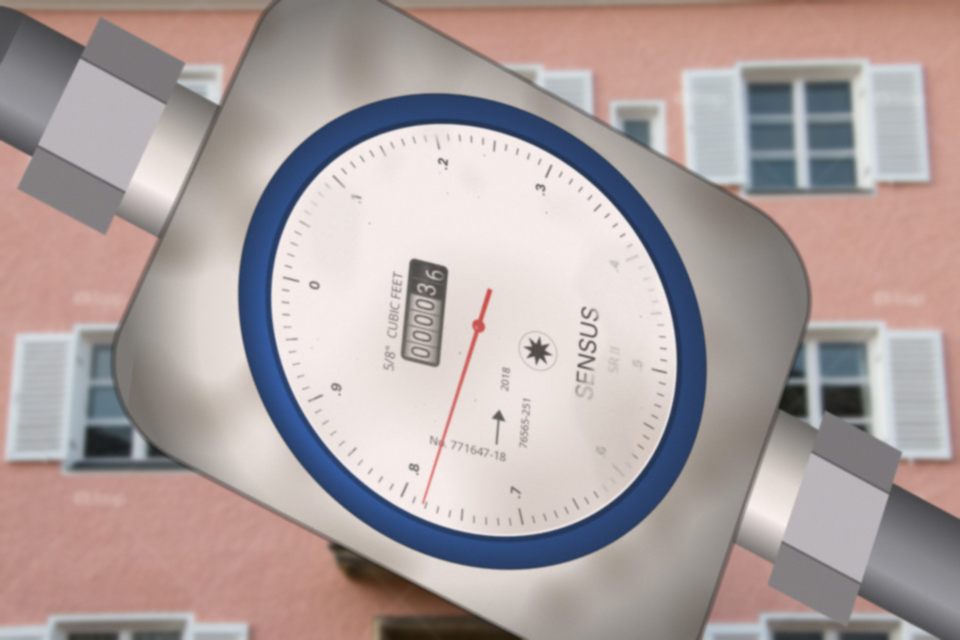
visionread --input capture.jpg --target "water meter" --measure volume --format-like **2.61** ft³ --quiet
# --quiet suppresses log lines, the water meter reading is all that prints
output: **35.78** ft³
